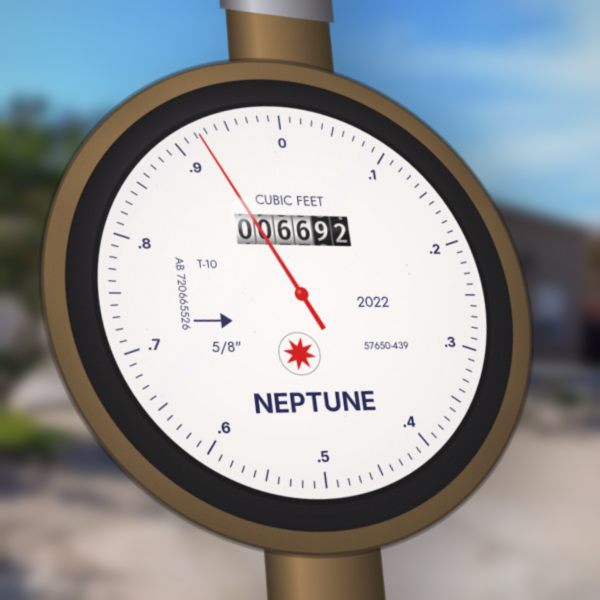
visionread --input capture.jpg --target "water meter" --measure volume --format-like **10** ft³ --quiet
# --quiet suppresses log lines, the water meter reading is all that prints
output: **6691.92** ft³
